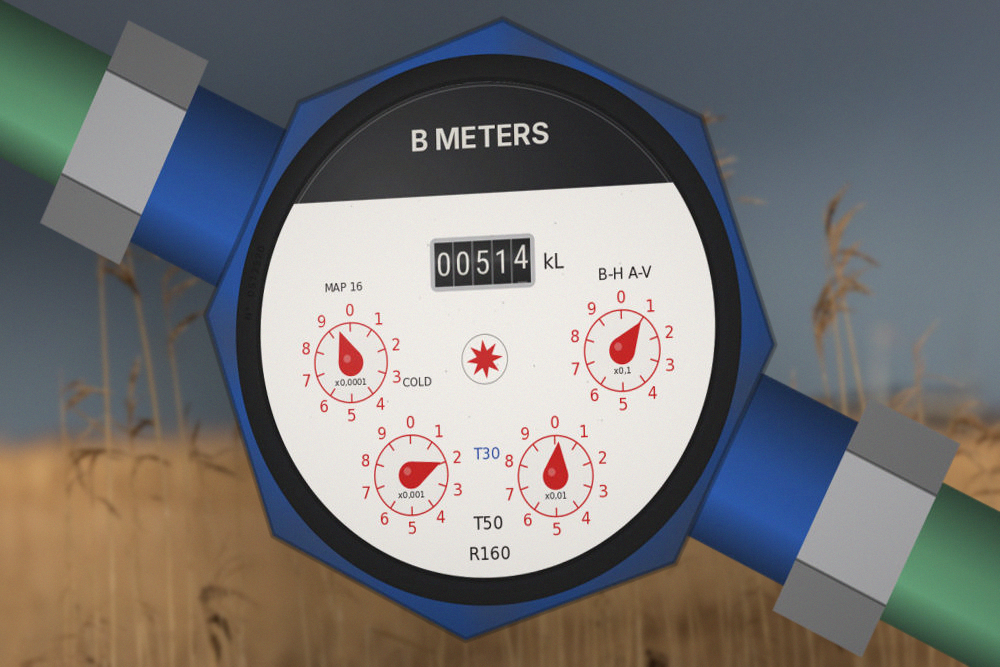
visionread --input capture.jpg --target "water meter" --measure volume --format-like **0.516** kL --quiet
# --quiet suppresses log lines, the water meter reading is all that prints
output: **514.1019** kL
